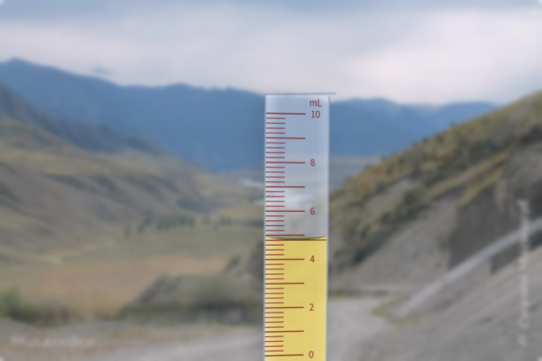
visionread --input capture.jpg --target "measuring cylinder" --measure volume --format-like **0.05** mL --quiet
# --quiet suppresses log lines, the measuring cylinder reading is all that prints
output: **4.8** mL
